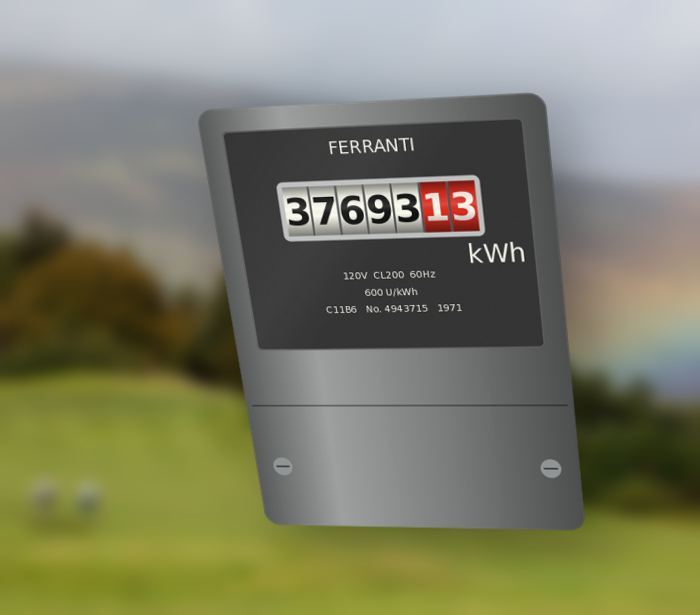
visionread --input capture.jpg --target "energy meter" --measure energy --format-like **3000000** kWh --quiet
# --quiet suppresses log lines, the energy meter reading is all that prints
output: **37693.13** kWh
